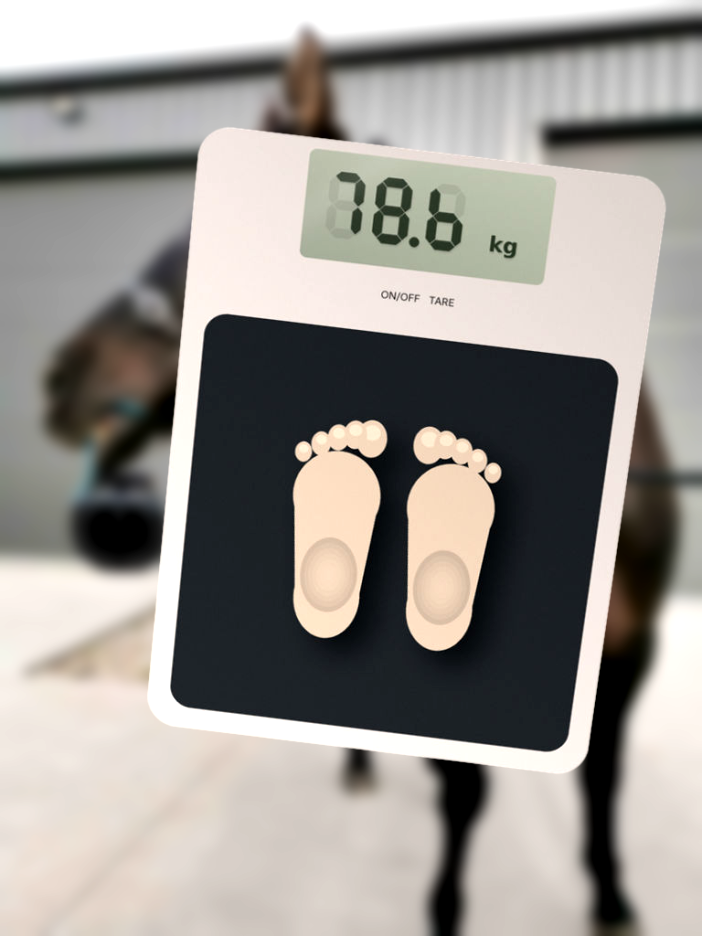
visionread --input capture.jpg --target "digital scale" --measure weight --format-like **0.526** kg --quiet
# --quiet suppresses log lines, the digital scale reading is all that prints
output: **78.6** kg
